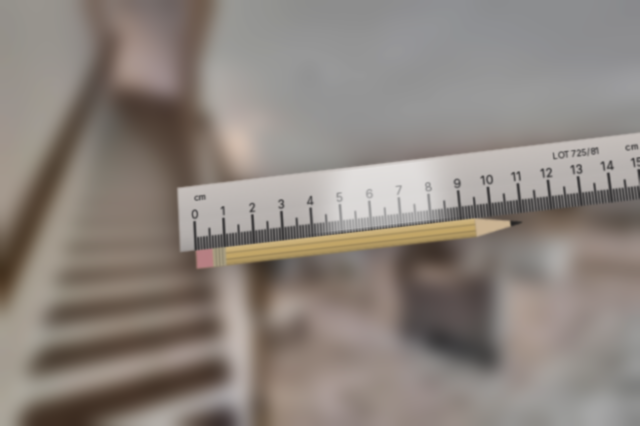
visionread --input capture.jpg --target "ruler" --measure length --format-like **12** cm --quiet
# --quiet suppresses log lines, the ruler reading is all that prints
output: **11** cm
